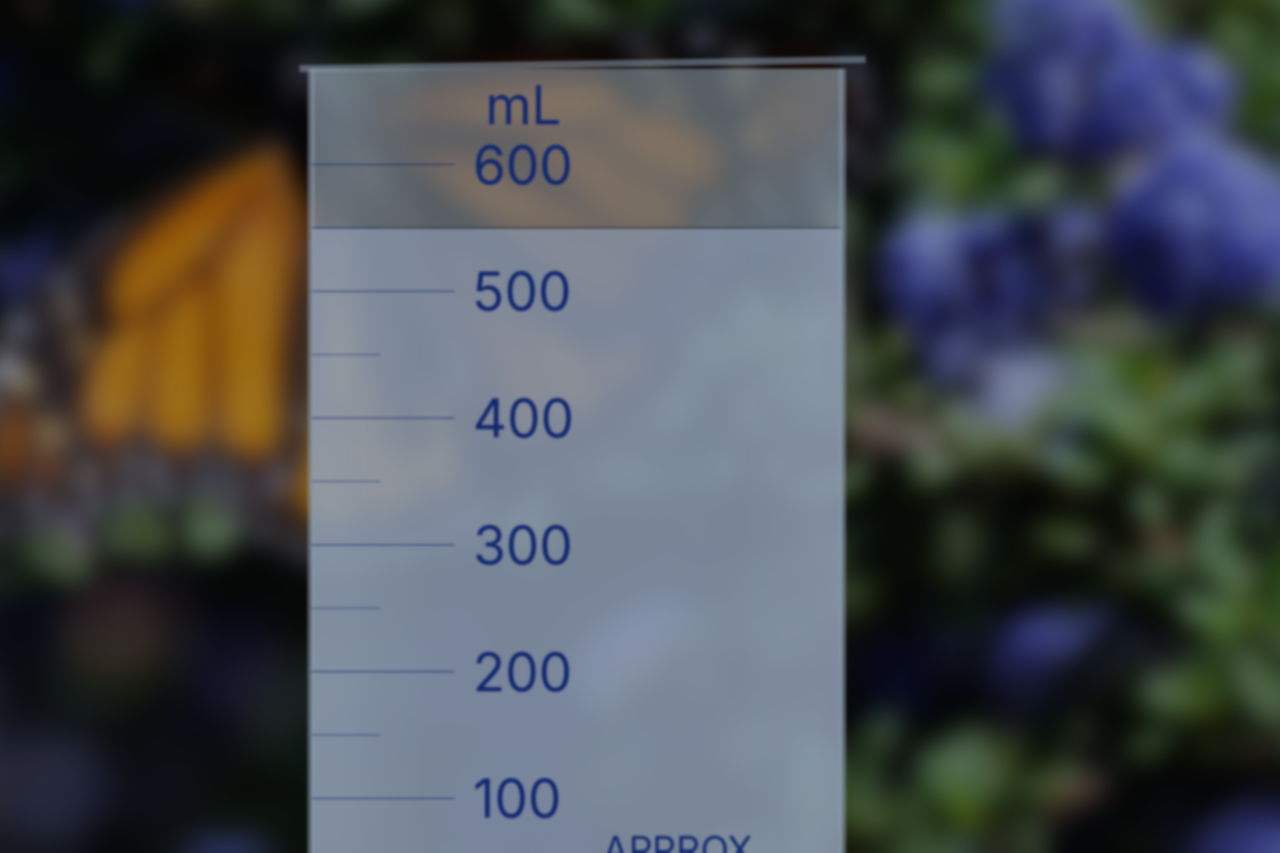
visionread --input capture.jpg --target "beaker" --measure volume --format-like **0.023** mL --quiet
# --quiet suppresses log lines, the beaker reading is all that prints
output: **550** mL
